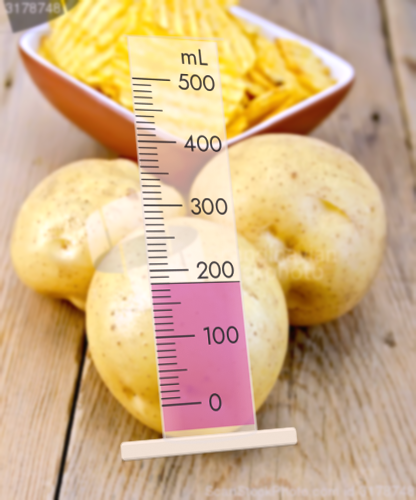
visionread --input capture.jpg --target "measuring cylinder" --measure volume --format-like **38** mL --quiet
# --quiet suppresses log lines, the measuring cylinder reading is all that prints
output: **180** mL
